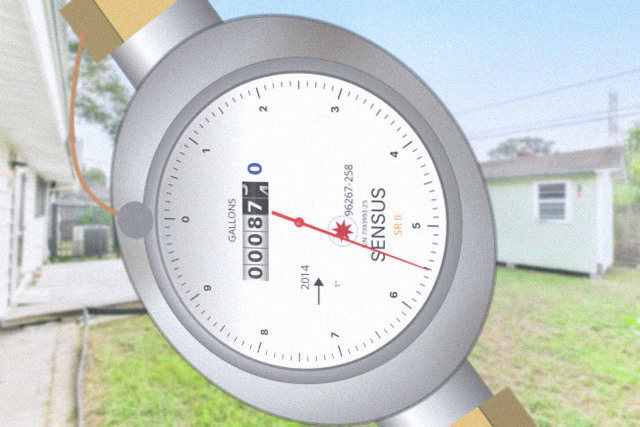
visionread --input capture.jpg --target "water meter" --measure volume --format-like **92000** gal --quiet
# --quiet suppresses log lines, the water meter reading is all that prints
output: **8735.5** gal
